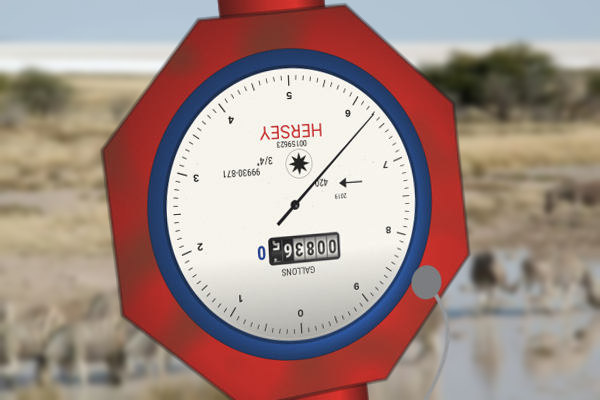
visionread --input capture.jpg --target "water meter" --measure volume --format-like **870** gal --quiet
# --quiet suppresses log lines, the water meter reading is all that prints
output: **83646.3** gal
